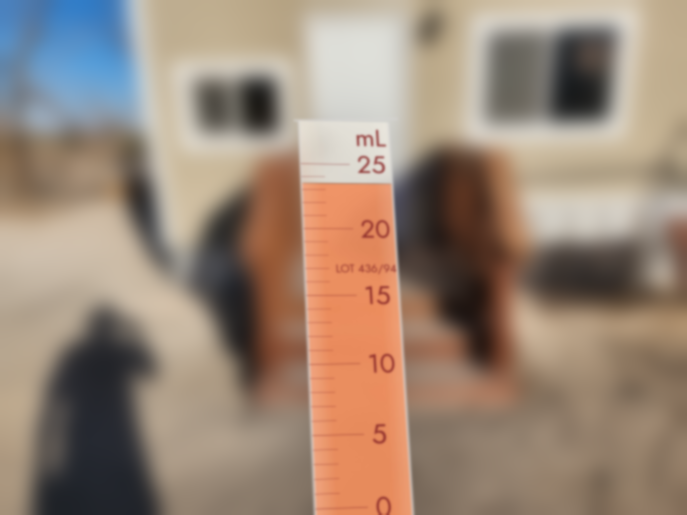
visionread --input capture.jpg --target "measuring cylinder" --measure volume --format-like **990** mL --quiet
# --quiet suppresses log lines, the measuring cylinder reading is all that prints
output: **23.5** mL
